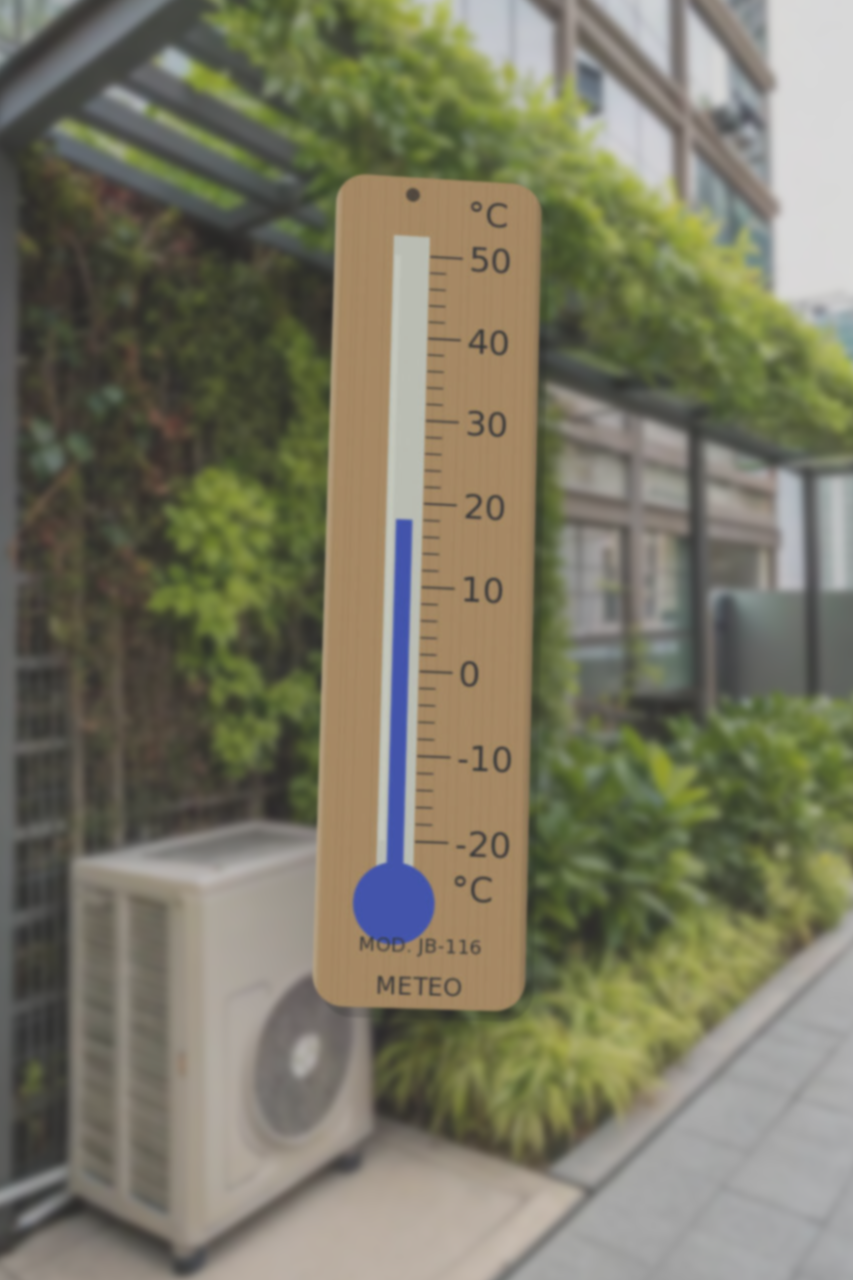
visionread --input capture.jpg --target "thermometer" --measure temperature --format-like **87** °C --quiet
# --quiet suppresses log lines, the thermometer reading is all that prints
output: **18** °C
